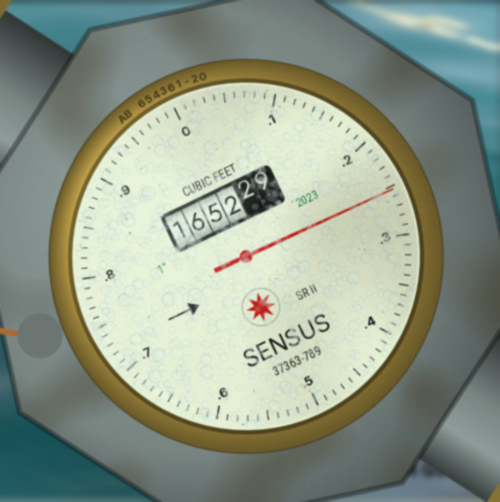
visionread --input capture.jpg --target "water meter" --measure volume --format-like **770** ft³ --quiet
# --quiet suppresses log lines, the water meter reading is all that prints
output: **165229.25** ft³
